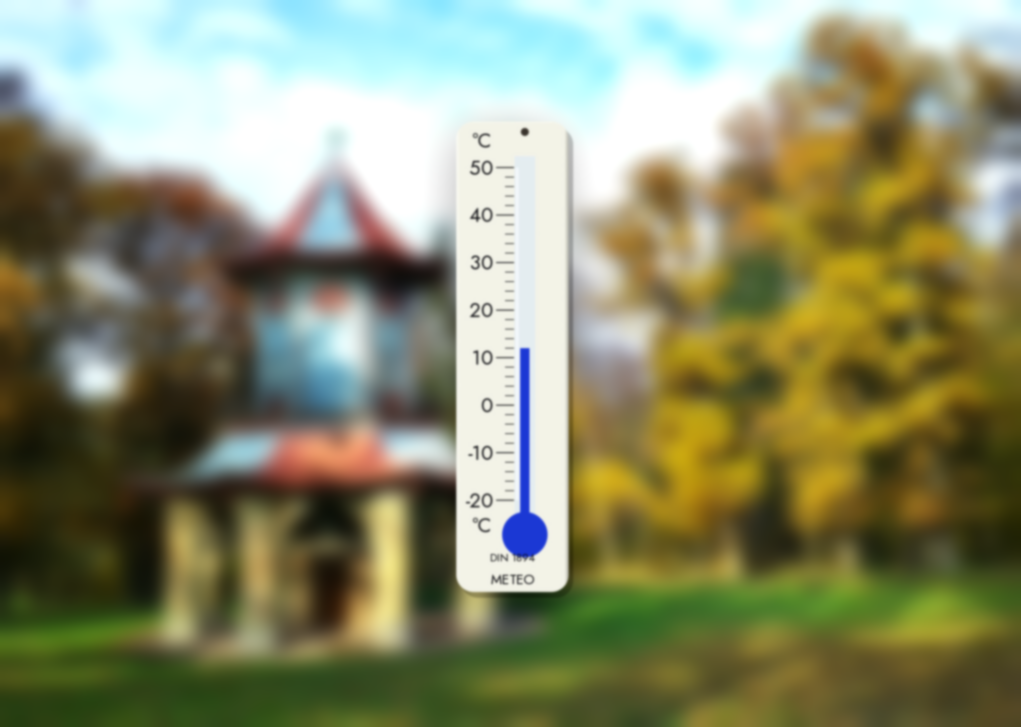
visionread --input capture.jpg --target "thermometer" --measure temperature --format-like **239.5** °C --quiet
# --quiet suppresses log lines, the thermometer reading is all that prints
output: **12** °C
